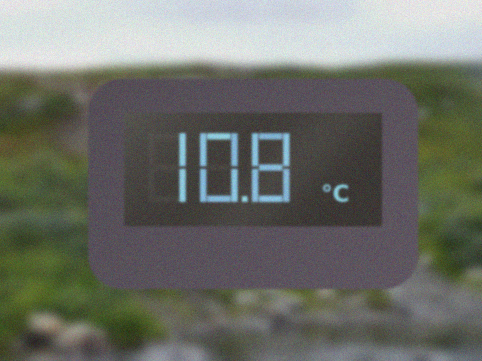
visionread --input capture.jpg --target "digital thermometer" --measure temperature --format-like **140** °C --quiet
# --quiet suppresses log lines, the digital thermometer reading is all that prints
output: **10.8** °C
